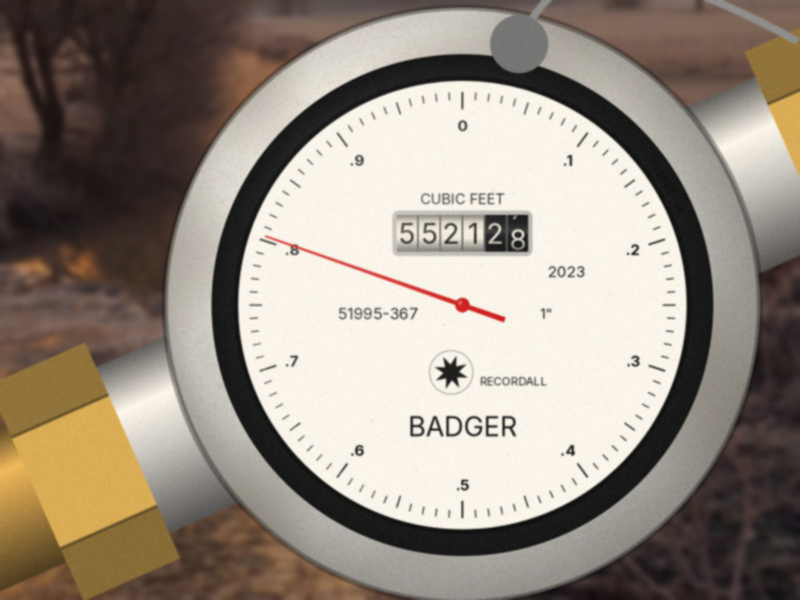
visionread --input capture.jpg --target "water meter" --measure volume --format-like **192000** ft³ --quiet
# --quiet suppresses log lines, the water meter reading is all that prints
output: **552127.80** ft³
